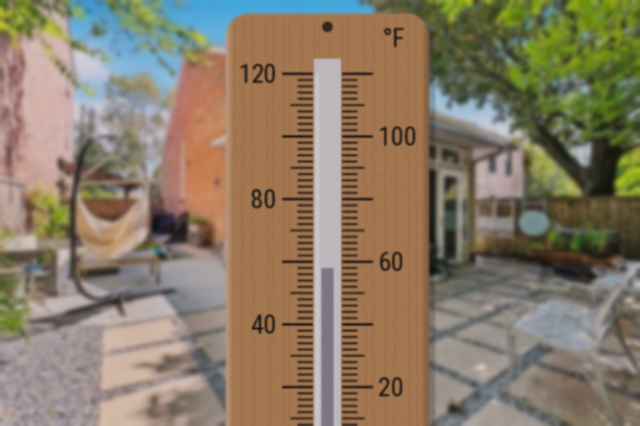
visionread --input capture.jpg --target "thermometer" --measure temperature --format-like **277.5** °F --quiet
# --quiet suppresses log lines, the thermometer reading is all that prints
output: **58** °F
